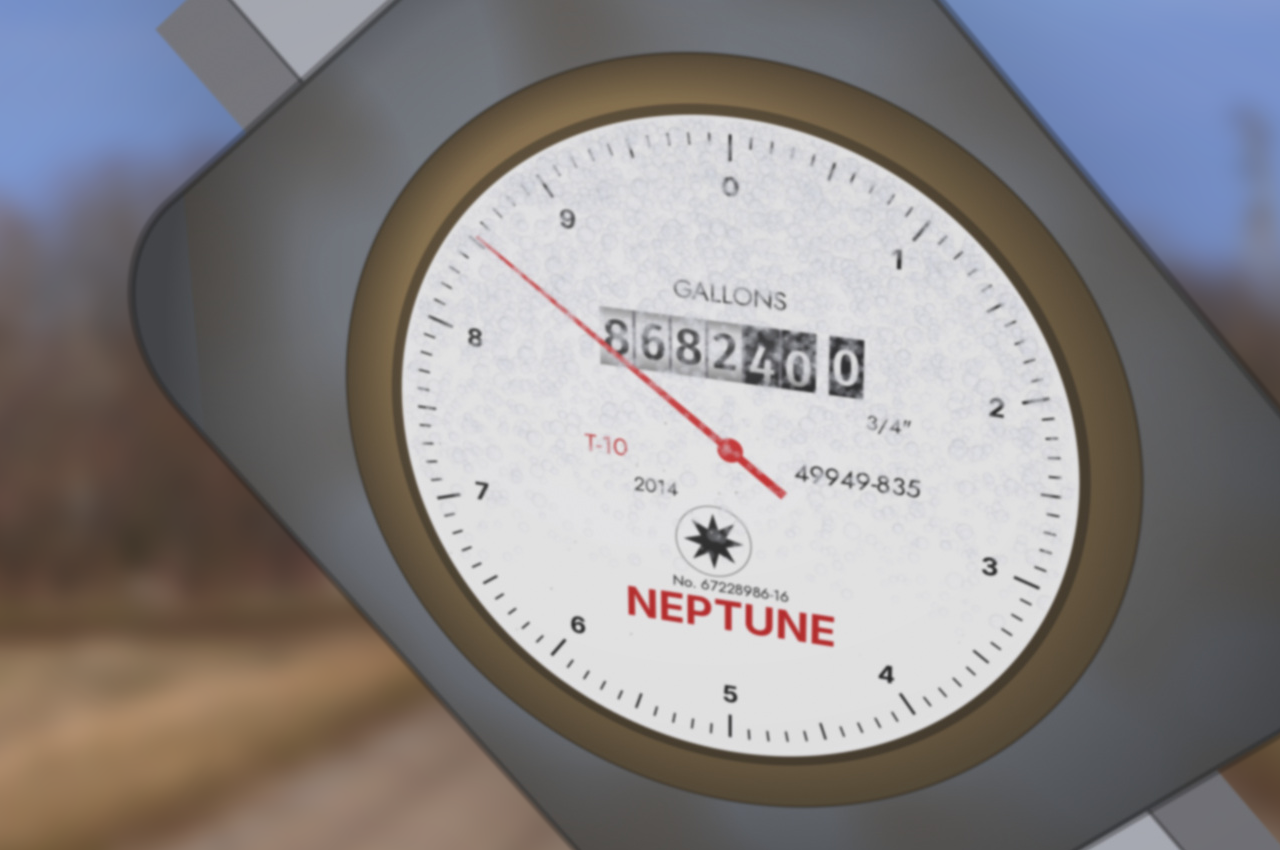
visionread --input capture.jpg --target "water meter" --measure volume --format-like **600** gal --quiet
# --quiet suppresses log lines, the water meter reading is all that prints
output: **8682398.5** gal
